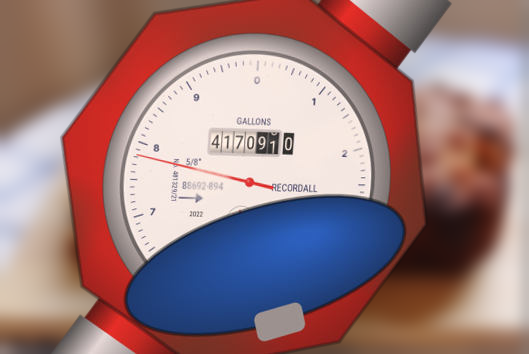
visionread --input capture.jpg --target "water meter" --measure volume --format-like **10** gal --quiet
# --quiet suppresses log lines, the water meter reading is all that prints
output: **4170907.8** gal
